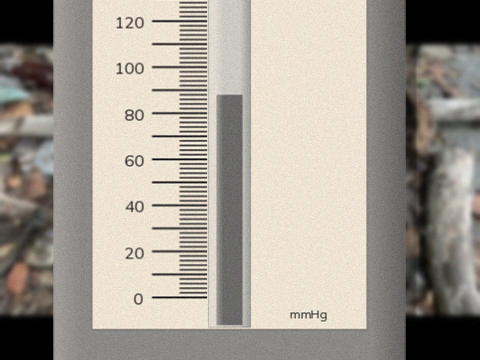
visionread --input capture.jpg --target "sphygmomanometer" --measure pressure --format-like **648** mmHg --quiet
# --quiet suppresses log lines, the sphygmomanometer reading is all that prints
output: **88** mmHg
